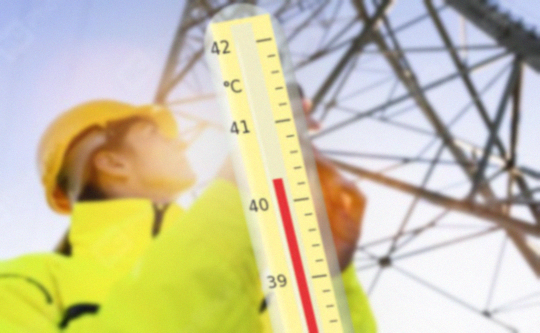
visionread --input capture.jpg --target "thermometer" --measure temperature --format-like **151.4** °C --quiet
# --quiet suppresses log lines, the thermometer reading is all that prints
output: **40.3** °C
